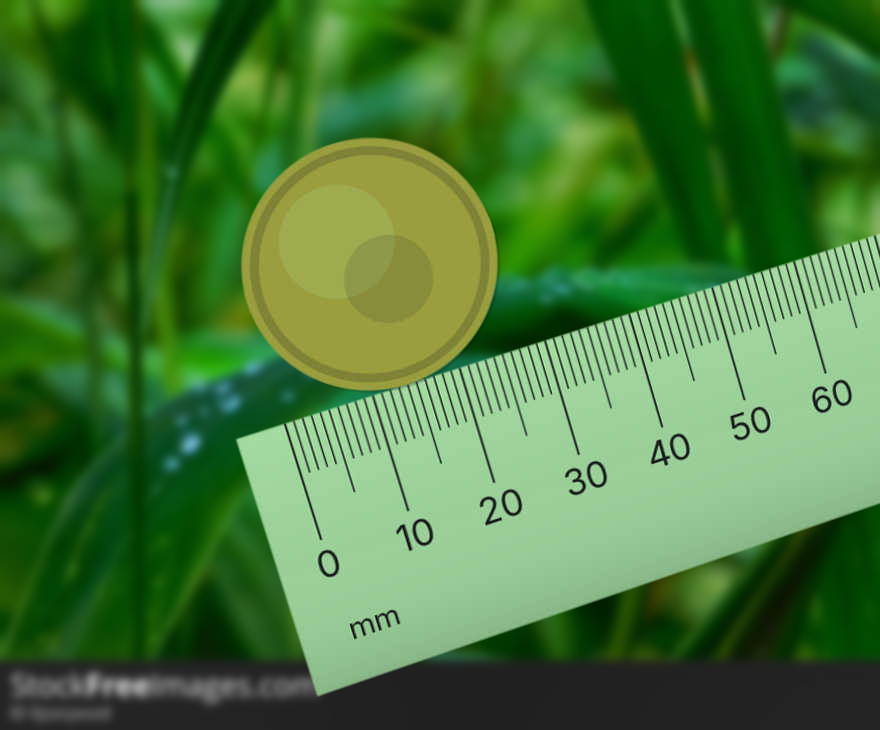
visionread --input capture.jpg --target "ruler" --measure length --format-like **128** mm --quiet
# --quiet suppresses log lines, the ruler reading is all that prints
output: **28** mm
